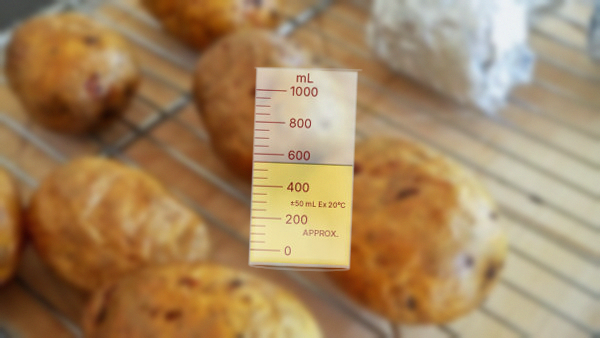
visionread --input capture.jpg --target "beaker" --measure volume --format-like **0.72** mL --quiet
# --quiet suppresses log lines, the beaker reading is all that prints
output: **550** mL
